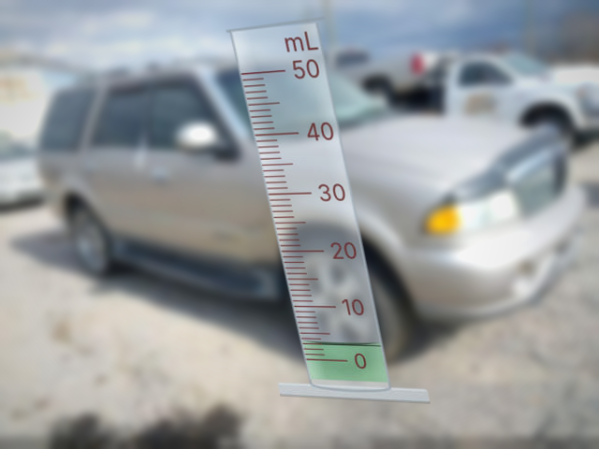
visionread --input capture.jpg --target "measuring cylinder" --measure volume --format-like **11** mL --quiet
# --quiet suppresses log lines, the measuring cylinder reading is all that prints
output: **3** mL
